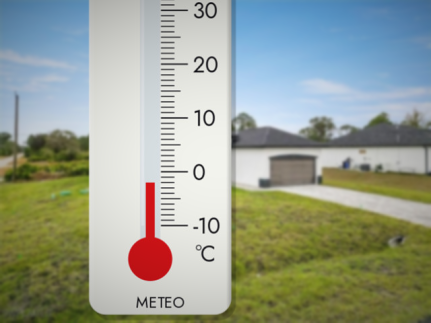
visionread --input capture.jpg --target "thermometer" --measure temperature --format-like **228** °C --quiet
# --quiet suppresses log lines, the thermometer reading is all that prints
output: **-2** °C
